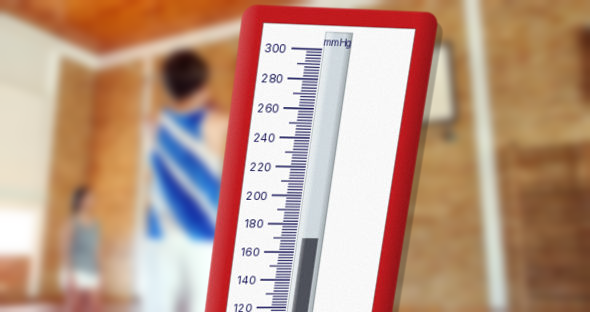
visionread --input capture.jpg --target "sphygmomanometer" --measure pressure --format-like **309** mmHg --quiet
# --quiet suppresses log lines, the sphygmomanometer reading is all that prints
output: **170** mmHg
